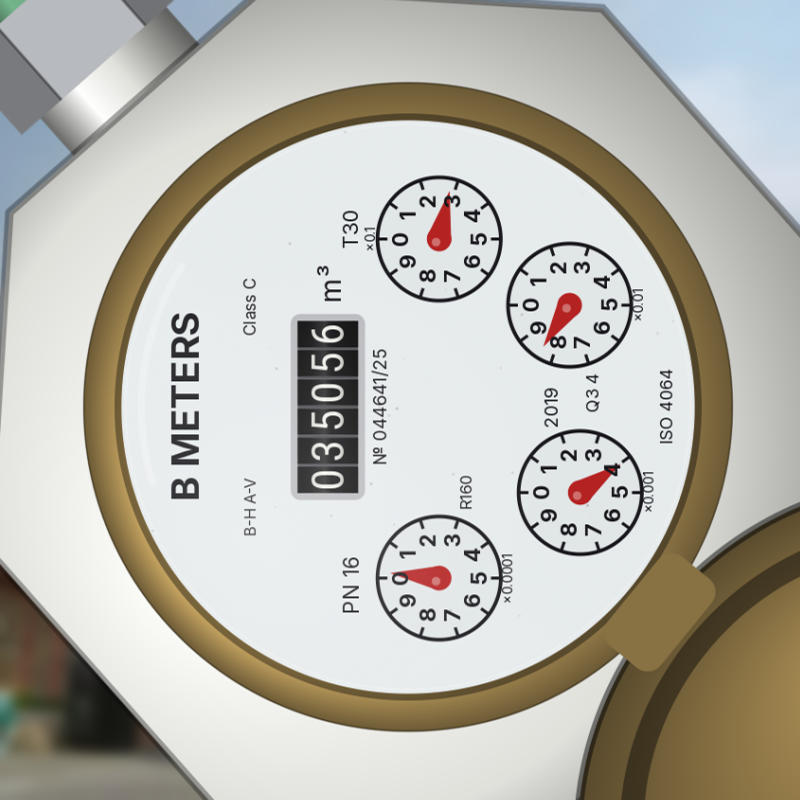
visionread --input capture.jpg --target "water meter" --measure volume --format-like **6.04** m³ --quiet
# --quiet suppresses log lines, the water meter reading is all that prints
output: **35056.2840** m³
